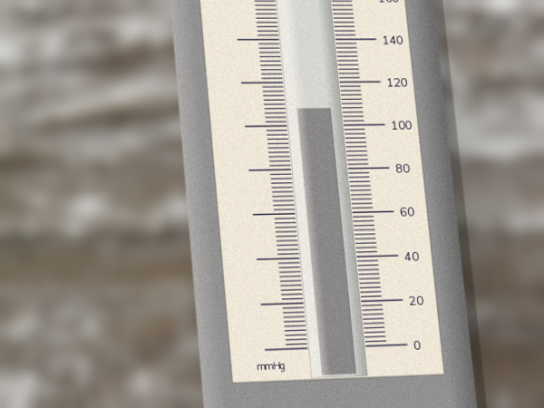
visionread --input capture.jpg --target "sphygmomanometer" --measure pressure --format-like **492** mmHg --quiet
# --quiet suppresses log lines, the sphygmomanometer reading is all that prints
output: **108** mmHg
